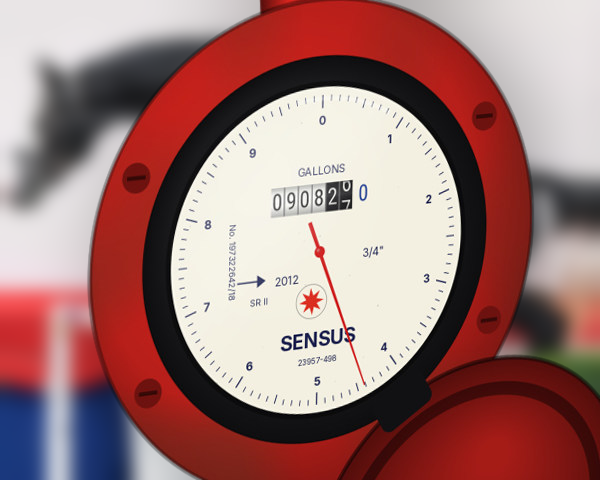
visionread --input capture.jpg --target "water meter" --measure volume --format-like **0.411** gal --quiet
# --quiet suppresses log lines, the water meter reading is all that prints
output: **908264.4** gal
